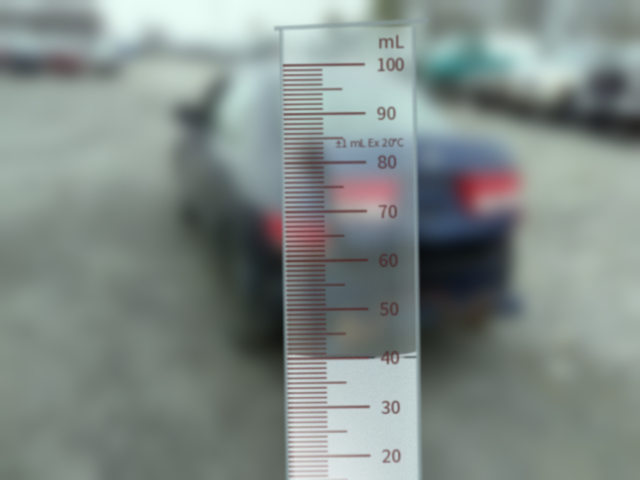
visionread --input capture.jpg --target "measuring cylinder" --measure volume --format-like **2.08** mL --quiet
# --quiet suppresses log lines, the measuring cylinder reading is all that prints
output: **40** mL
